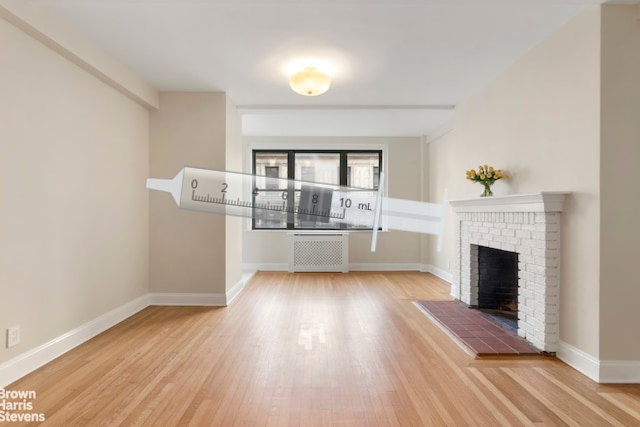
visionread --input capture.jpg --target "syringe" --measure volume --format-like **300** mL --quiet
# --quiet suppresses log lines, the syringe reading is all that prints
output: **7** mL
